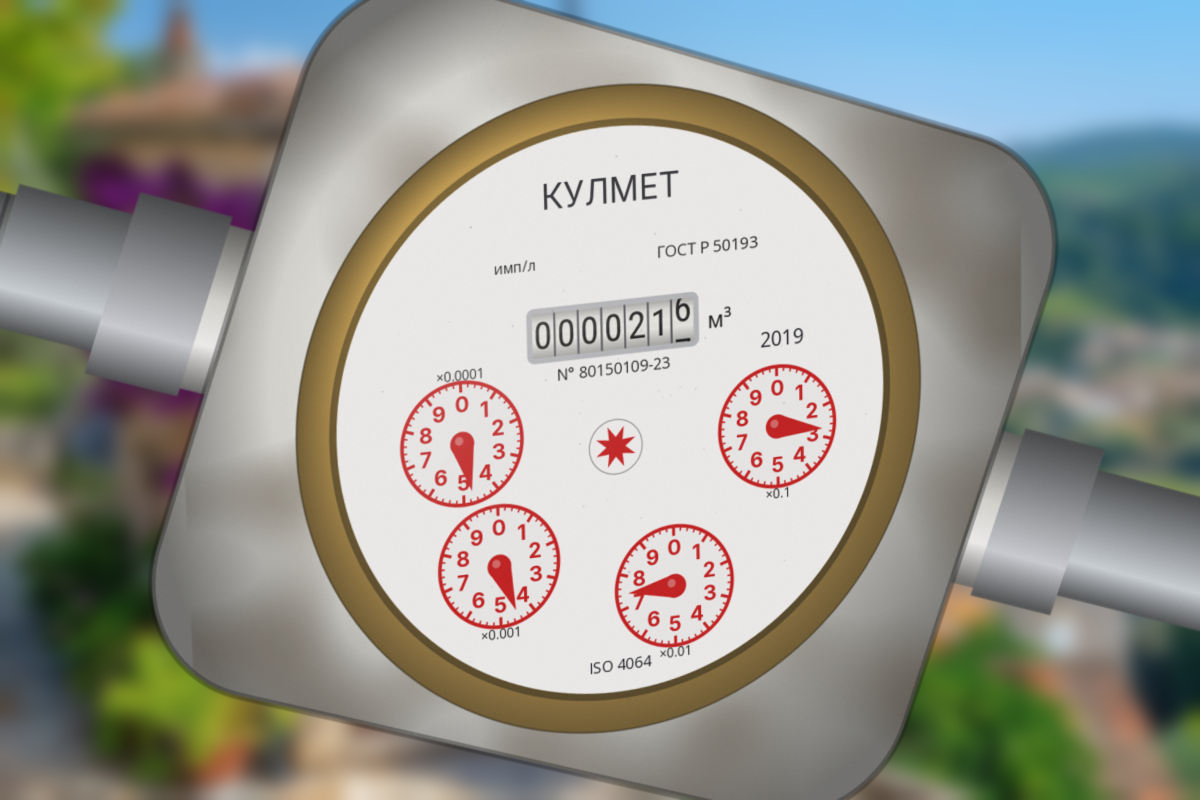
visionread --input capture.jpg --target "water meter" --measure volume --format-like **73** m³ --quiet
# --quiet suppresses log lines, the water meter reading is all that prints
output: **216.2744** m³
